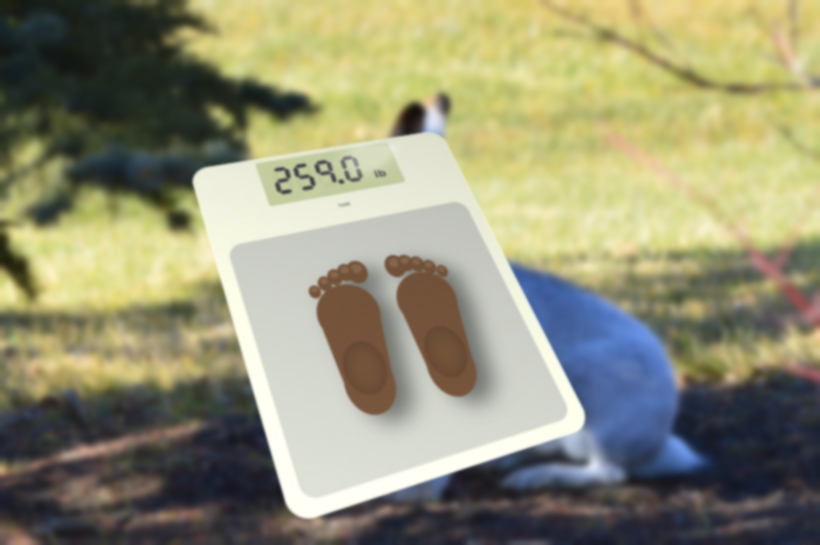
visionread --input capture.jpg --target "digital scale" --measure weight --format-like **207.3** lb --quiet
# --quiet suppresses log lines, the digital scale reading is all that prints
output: **259.0** lb
